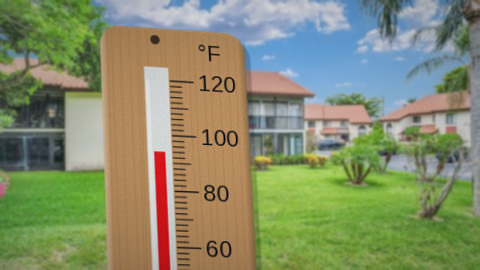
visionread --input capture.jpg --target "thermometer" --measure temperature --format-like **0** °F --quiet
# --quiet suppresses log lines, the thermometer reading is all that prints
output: **94** °F
